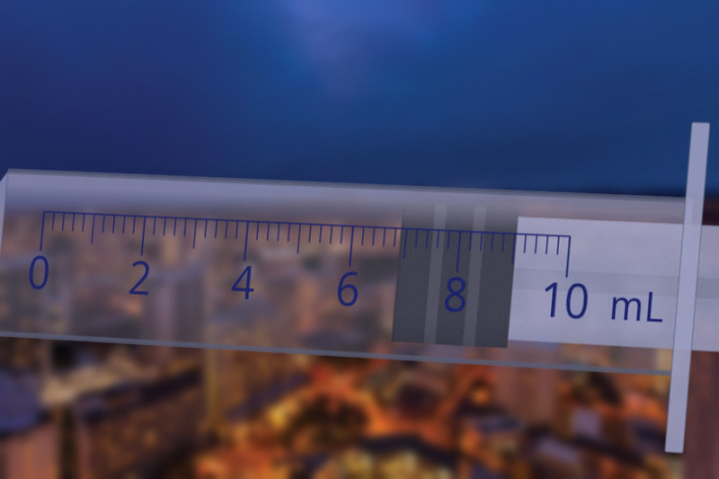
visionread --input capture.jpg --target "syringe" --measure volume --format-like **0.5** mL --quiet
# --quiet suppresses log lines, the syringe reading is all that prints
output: **6.9** mL
